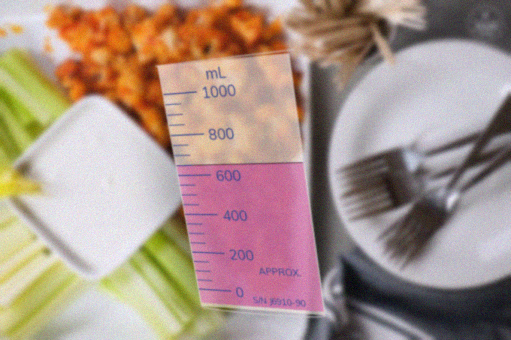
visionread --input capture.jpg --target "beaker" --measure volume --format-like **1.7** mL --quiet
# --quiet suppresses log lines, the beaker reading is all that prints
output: **650** mL
